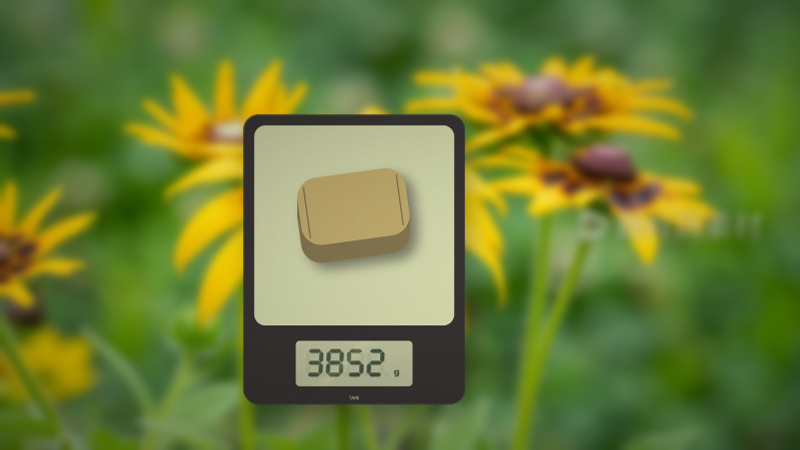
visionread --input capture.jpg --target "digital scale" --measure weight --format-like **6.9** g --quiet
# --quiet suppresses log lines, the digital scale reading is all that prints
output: **3852** g
